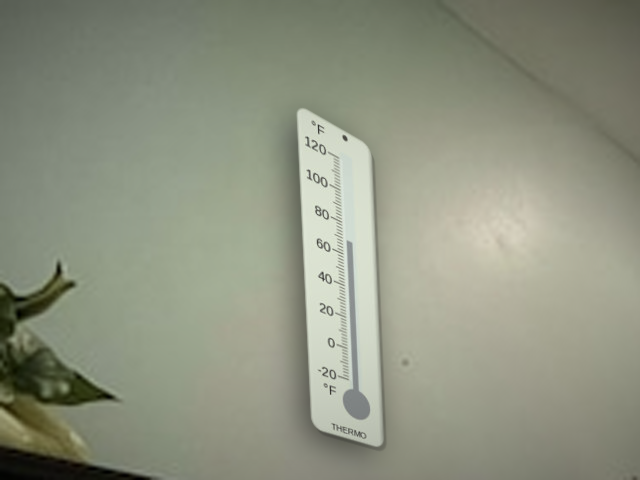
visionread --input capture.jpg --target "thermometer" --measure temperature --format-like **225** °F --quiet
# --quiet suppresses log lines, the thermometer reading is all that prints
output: **70** °F
